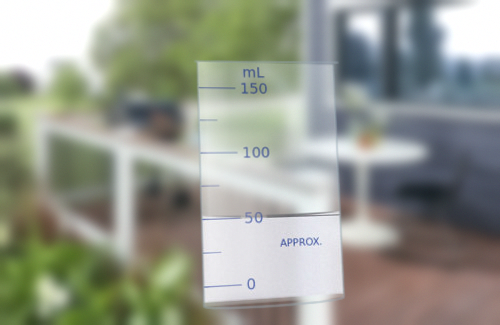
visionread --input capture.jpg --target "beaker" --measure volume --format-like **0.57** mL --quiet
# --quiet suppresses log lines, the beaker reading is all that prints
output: **50** mL
